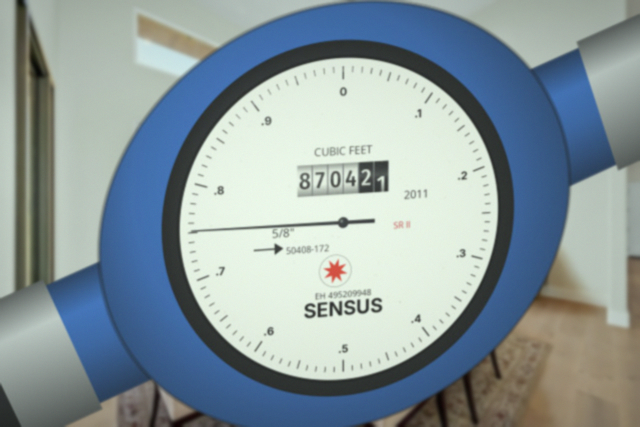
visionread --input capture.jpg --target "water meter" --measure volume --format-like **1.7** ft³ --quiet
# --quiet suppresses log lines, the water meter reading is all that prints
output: **870420.75** ft³
